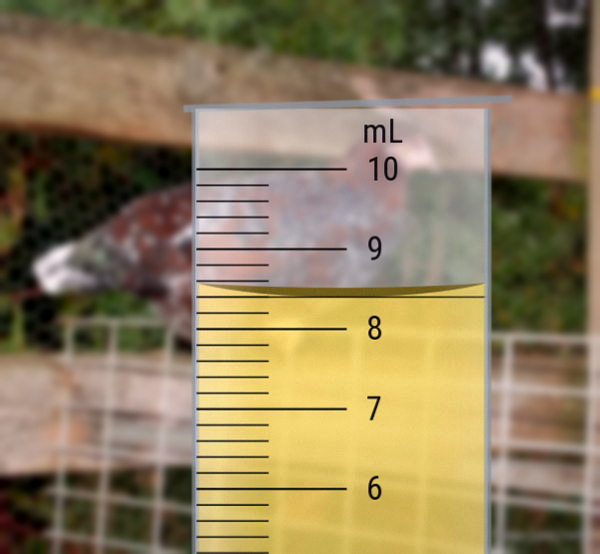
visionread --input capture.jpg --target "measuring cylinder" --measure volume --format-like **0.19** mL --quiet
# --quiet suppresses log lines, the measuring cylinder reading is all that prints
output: **8.4** mL
